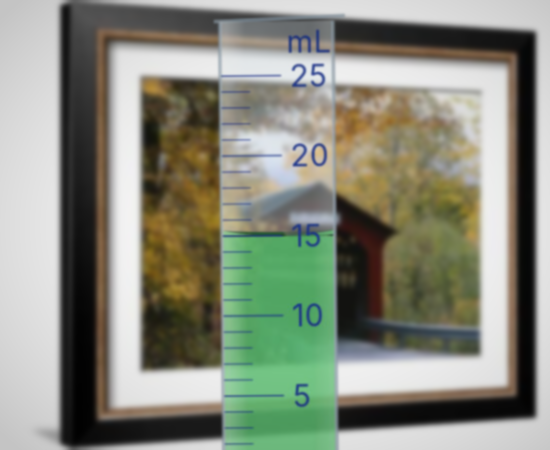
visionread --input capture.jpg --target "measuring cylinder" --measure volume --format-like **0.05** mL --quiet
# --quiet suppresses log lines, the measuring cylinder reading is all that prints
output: **15** mL
